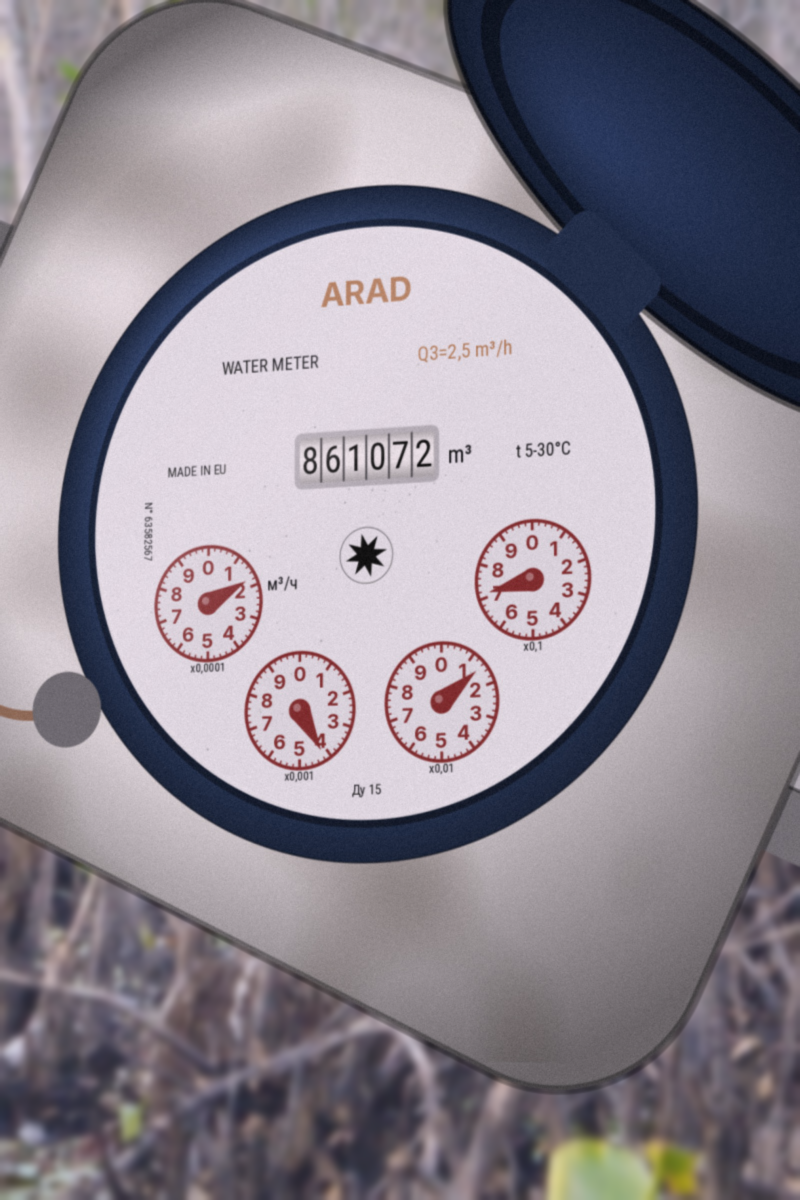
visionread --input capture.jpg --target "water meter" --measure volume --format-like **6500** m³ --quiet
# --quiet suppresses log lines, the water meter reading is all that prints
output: **861072.7141** m³
